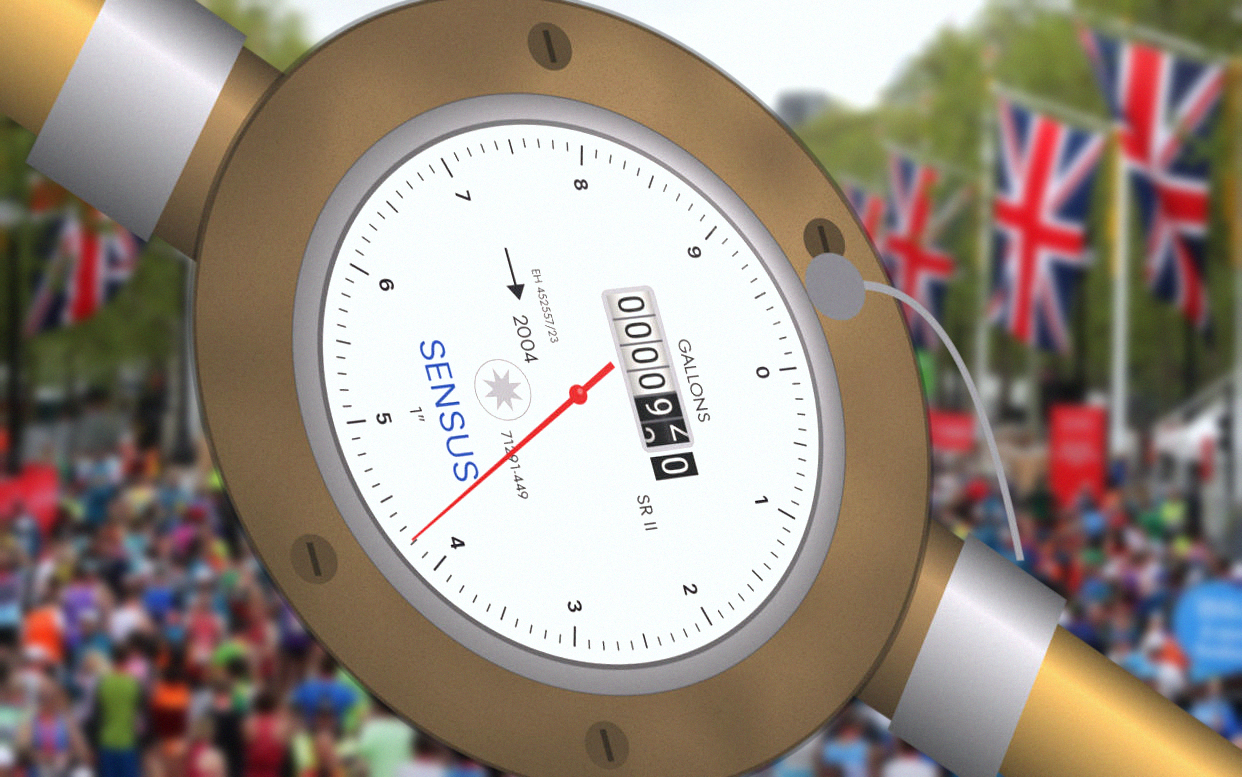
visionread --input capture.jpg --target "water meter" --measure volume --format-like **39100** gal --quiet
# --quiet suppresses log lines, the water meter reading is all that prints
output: **924.2** gal
